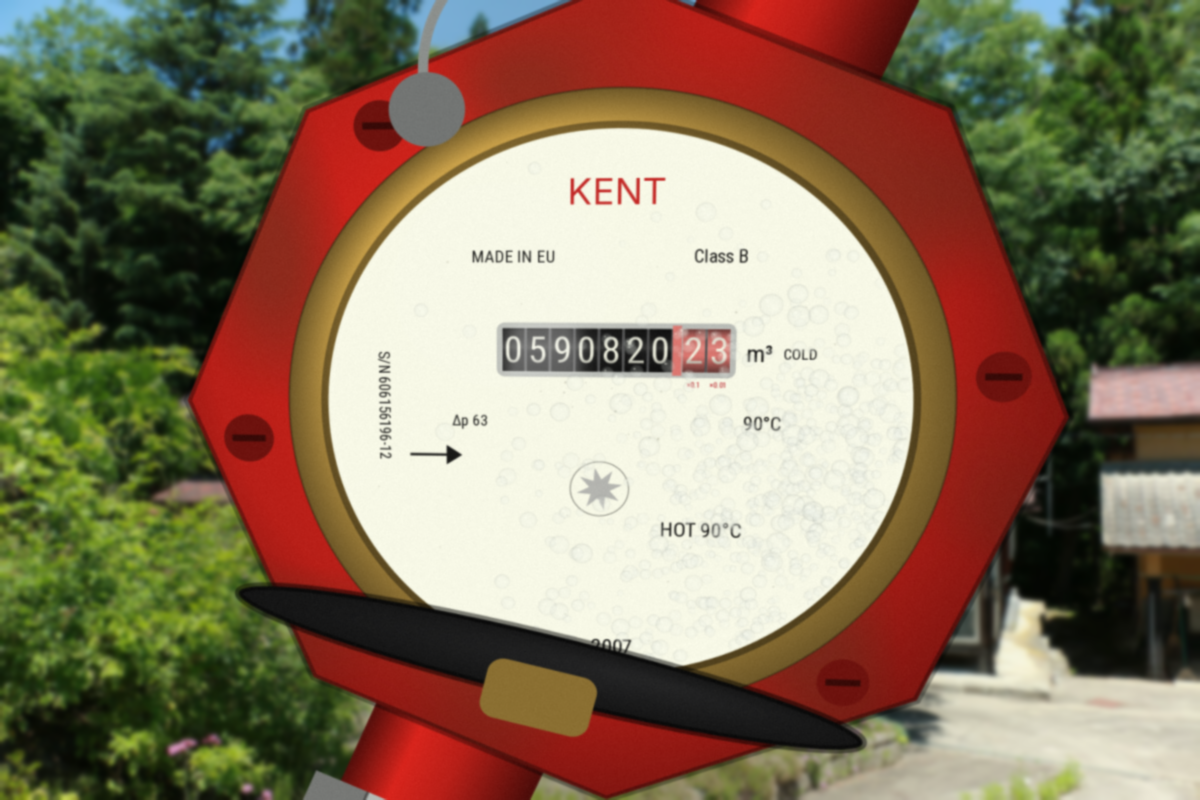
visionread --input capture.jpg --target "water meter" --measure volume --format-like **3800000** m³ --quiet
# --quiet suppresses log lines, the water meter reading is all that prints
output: **590820.23** m³
